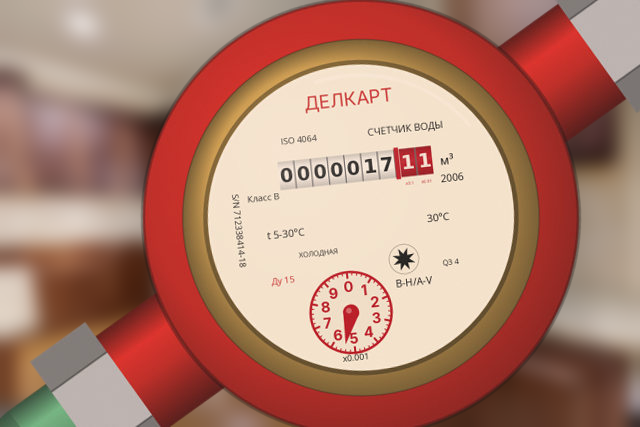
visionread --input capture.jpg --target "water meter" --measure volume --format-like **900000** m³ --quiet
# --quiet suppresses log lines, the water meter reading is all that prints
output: **17.115** m³
